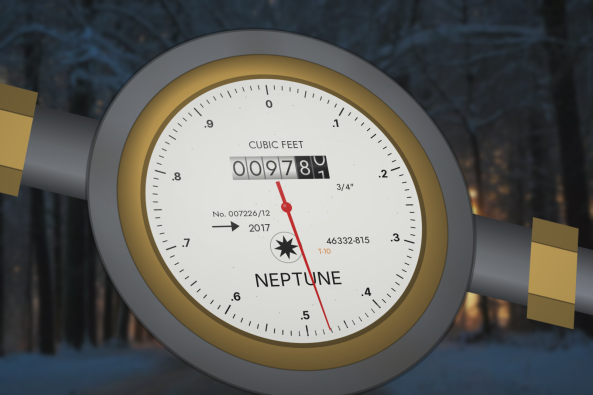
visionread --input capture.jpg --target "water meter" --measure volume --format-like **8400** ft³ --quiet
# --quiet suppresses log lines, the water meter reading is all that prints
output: **9780.47** ft³
